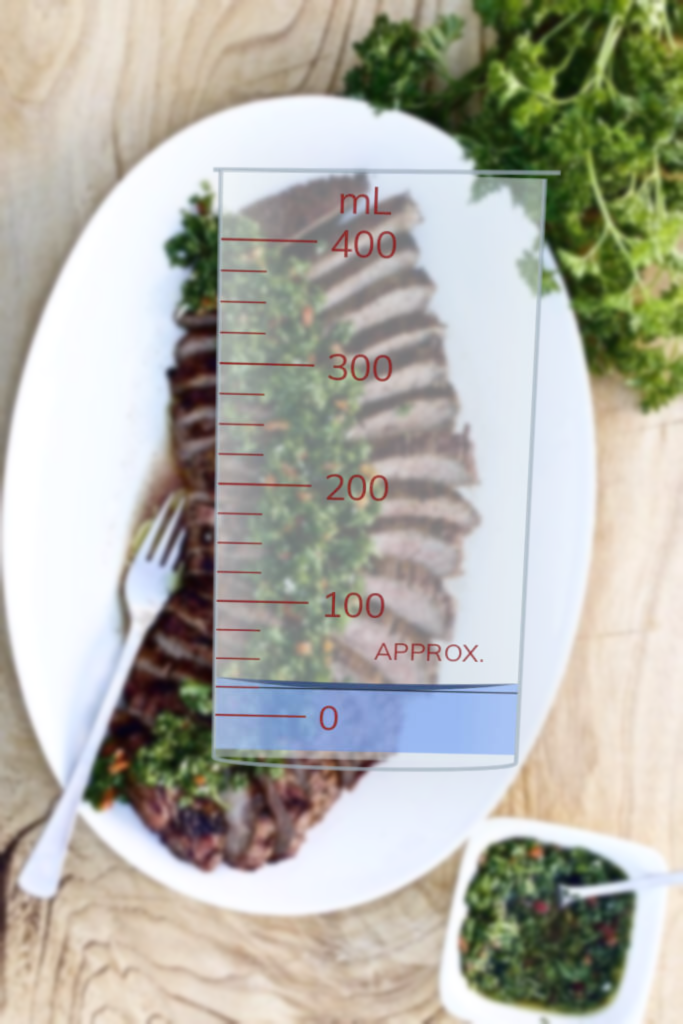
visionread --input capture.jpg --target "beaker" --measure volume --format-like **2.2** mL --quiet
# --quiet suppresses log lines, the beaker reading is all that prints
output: **25** mL
